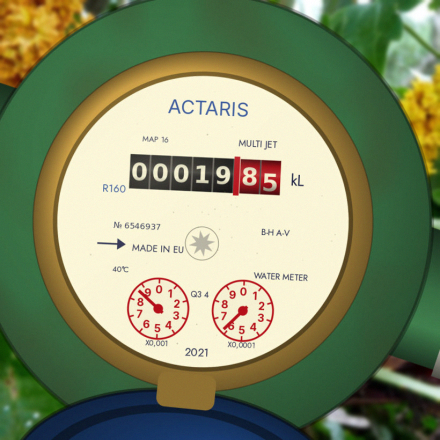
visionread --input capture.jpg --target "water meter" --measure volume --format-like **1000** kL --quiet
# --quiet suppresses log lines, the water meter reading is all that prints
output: **19.8486** kL
